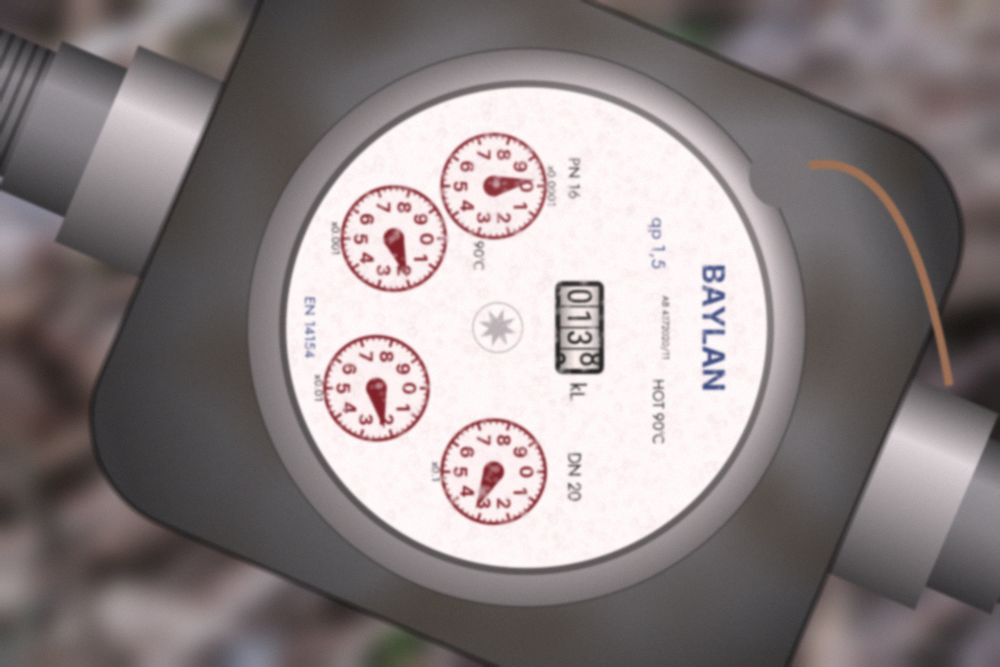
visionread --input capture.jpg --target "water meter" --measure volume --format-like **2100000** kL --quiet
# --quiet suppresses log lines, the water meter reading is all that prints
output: **138.3219** kL
